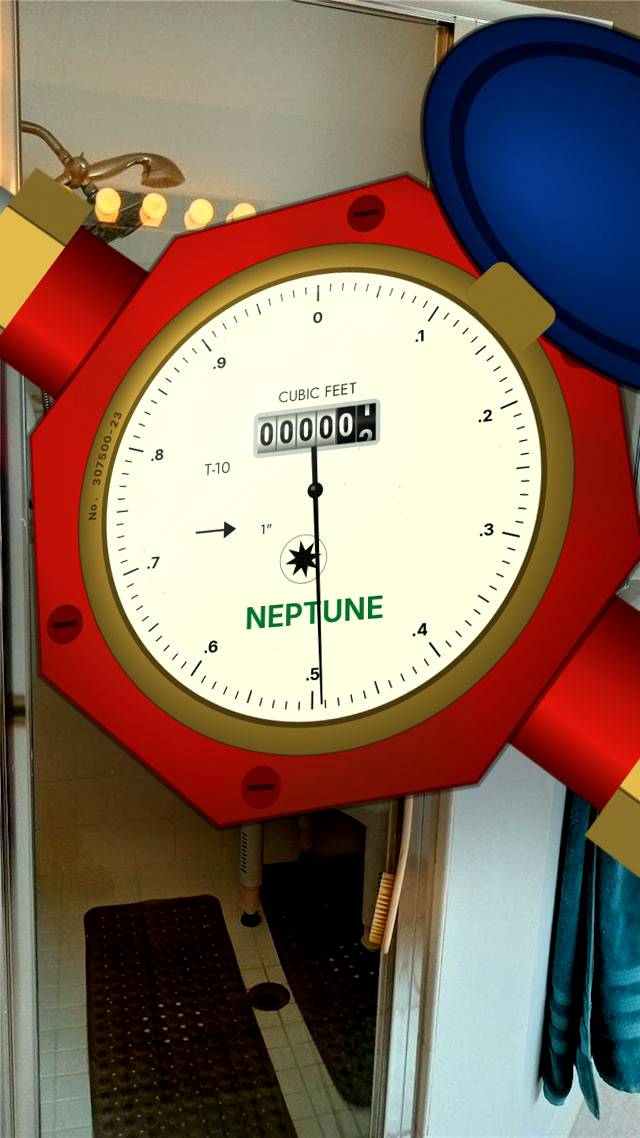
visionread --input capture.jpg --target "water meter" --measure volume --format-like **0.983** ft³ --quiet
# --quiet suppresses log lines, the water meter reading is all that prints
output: **1.49** ft³
